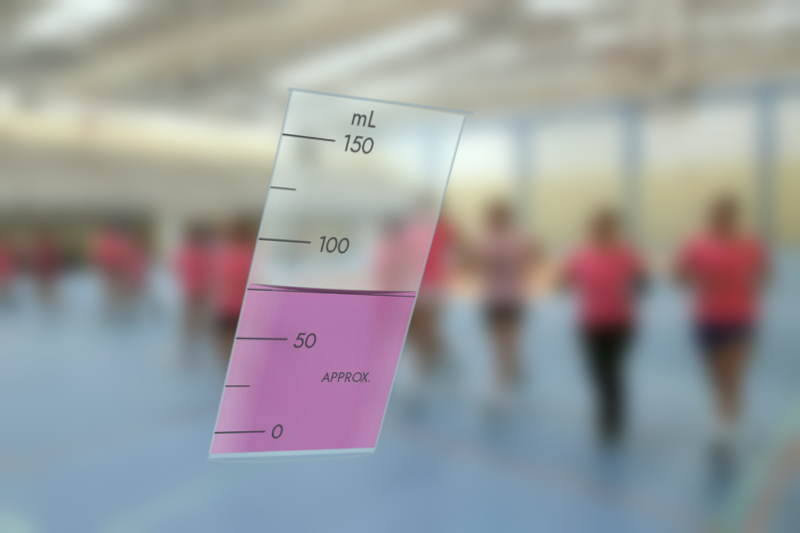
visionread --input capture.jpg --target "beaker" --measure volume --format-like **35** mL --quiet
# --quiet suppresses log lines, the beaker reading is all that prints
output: **75** mL
